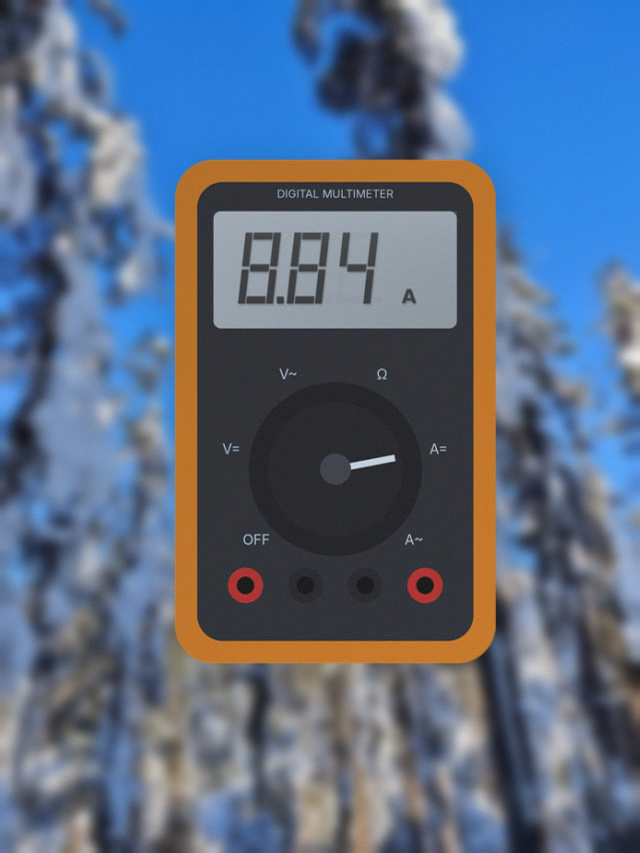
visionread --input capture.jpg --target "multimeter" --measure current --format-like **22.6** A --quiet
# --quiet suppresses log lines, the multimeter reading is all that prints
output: **8.84** A
